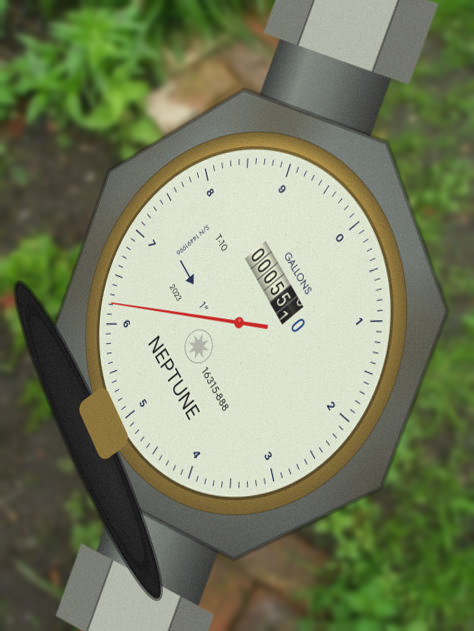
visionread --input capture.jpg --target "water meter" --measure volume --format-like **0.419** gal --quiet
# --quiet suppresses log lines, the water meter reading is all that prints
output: **5506.2** gal
